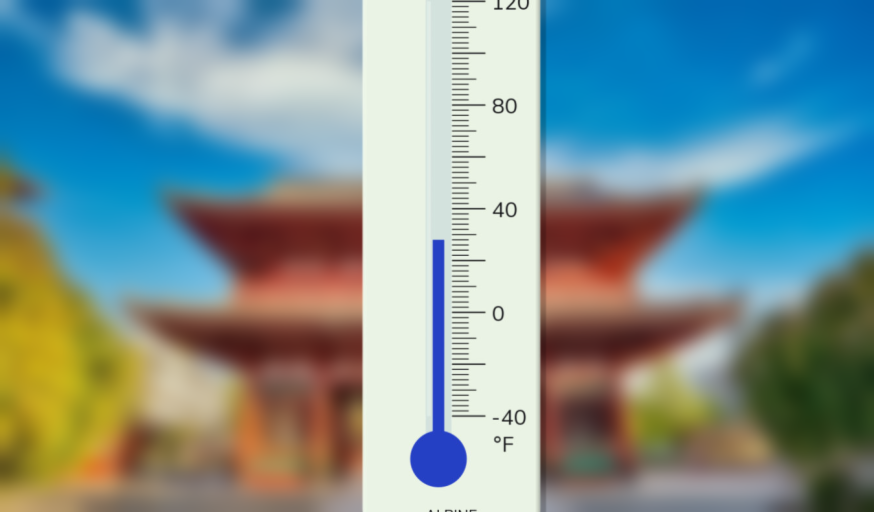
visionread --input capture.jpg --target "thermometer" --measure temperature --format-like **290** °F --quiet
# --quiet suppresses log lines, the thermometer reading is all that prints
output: **28** °F
